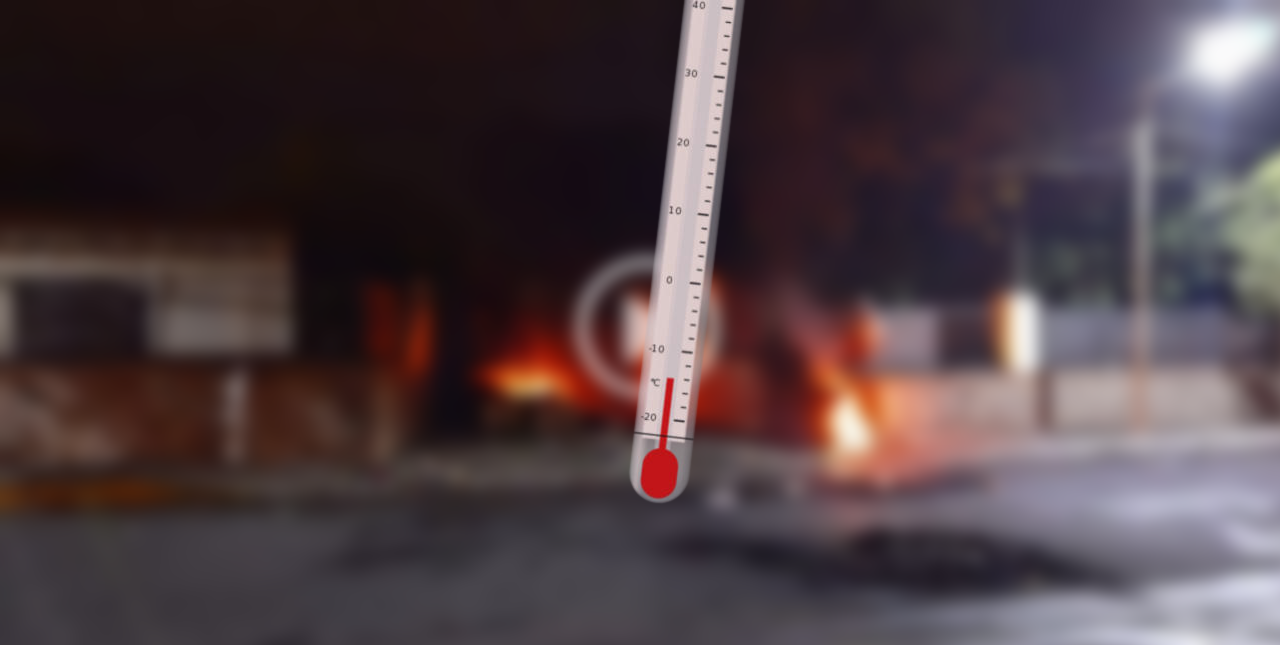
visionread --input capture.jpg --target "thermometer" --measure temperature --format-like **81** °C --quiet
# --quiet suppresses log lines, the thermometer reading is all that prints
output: **-14** °C
